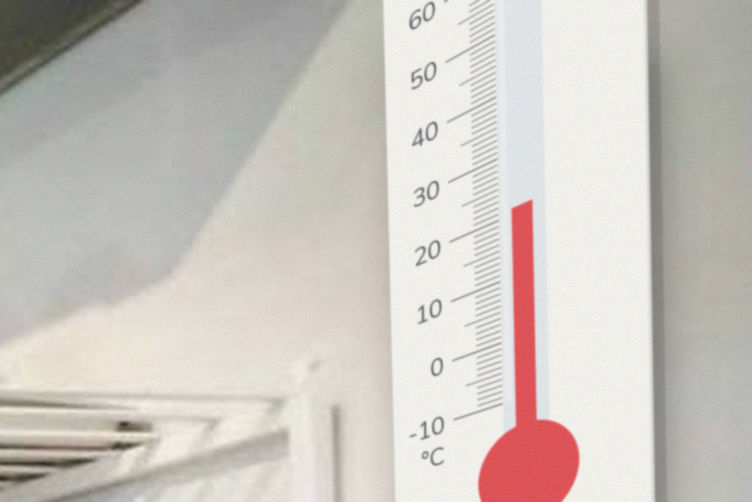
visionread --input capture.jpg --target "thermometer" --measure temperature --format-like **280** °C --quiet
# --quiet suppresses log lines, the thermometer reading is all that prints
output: **21** °C
